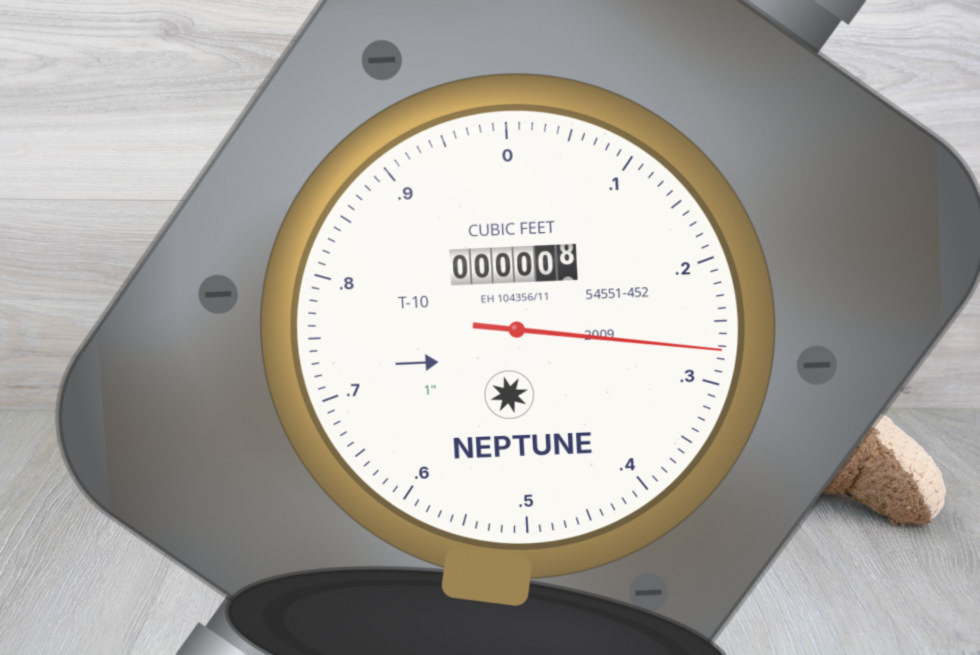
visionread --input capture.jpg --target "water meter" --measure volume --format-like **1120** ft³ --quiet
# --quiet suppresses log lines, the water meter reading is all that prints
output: **8.27** ft³
